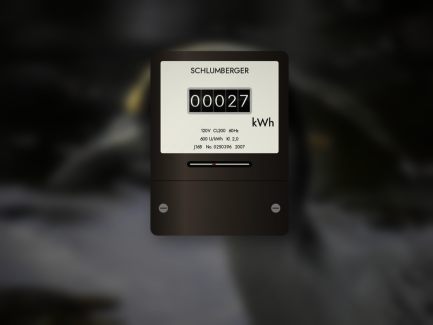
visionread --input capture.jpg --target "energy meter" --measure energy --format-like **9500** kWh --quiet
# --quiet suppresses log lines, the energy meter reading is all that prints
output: **27** kWh
